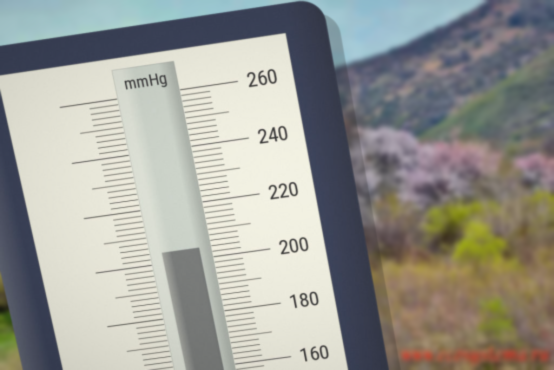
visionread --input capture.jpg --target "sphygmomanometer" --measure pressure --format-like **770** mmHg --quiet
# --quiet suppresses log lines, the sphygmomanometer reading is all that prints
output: **204** mmHg
